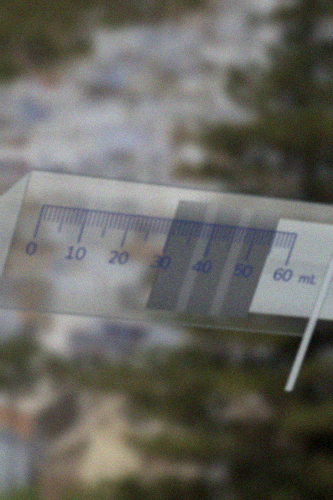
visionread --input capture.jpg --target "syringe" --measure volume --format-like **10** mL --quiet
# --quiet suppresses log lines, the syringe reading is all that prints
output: **30** mL
